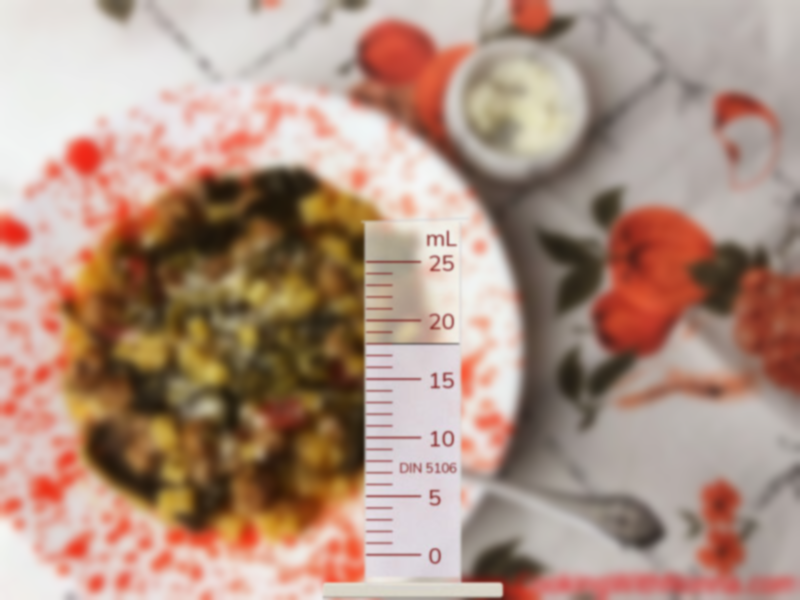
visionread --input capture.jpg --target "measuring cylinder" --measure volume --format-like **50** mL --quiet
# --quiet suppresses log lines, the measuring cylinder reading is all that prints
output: **18** mL
